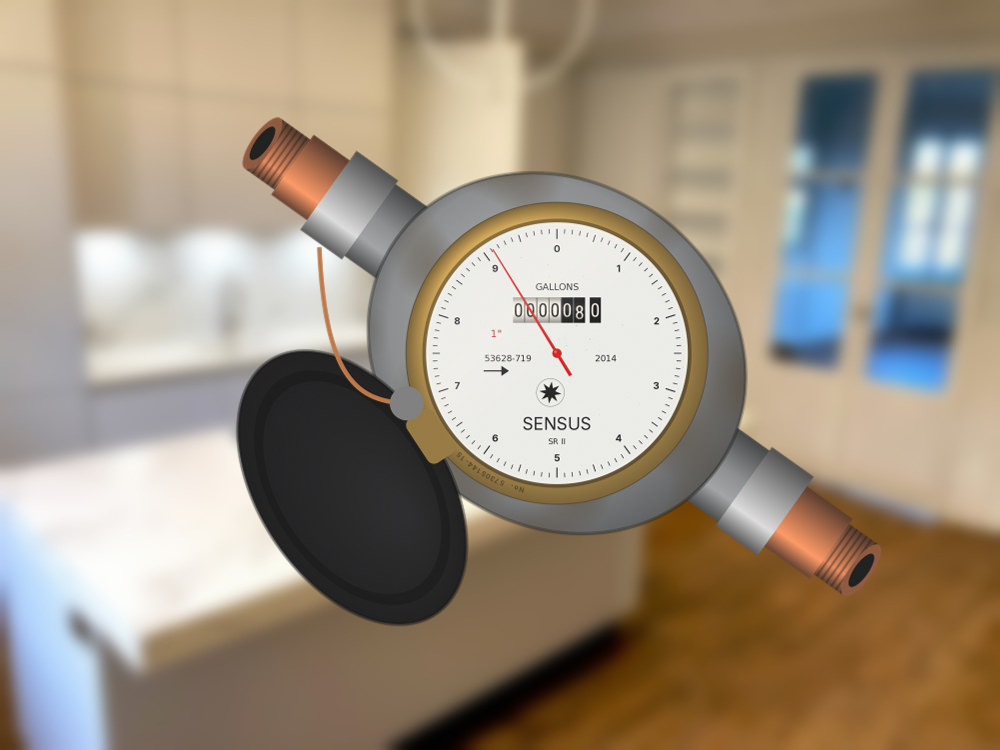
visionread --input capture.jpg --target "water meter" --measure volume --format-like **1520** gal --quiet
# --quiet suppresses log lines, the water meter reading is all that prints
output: **79.1** gal
